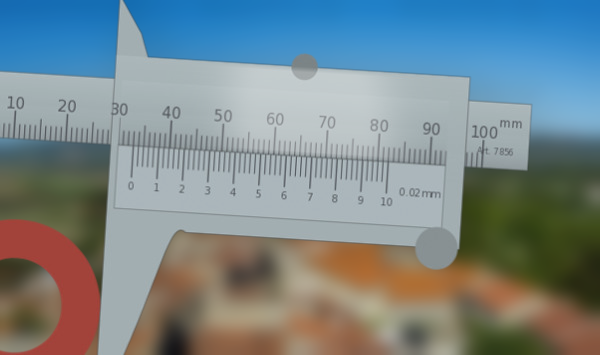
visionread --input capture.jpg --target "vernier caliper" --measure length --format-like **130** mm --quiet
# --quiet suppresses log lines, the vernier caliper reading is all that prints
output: **33.0** mm
